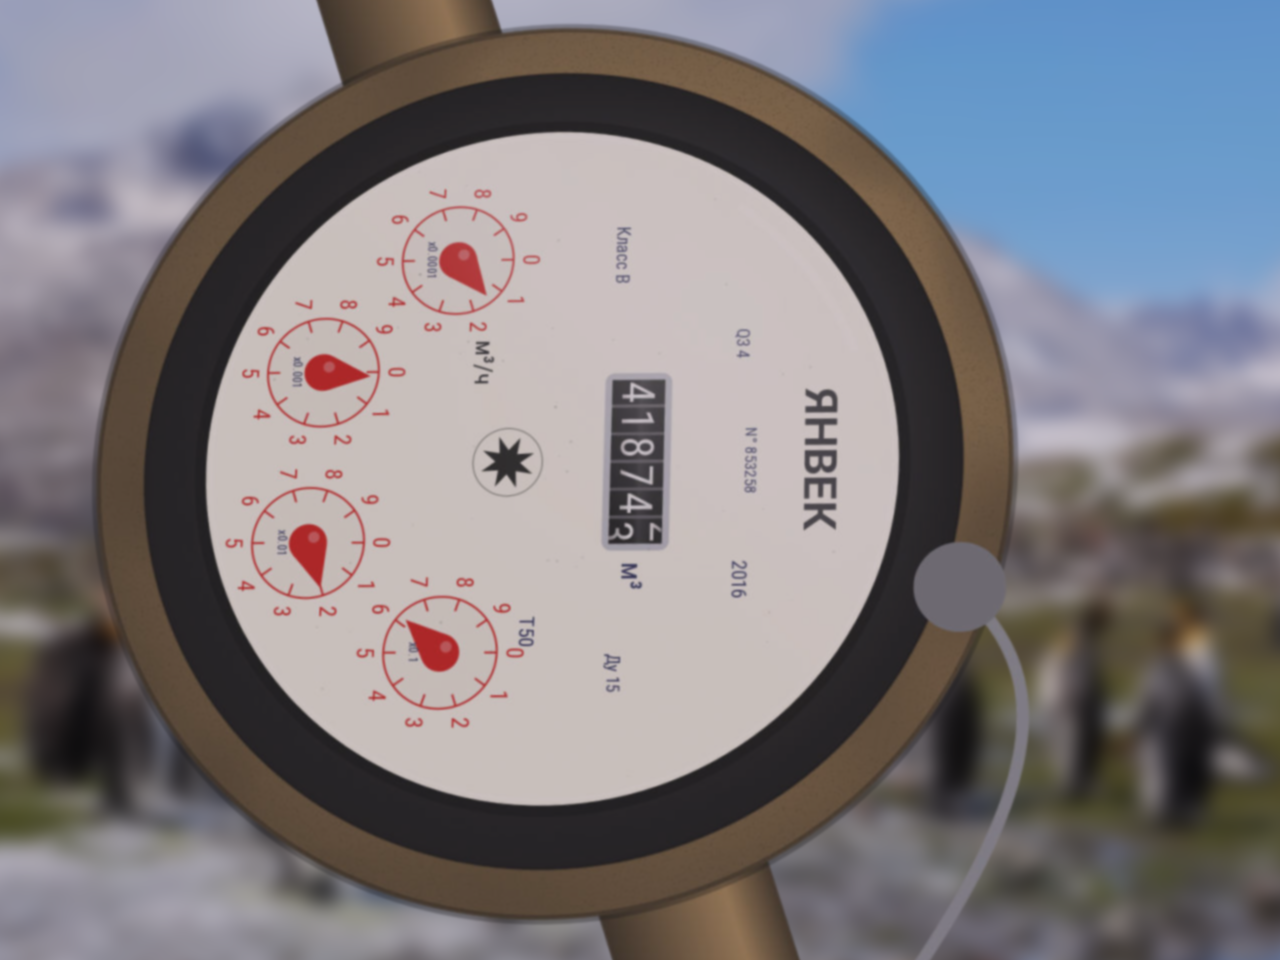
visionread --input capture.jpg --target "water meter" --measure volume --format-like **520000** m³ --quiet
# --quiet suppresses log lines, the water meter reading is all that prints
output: **418742.6201** m³
